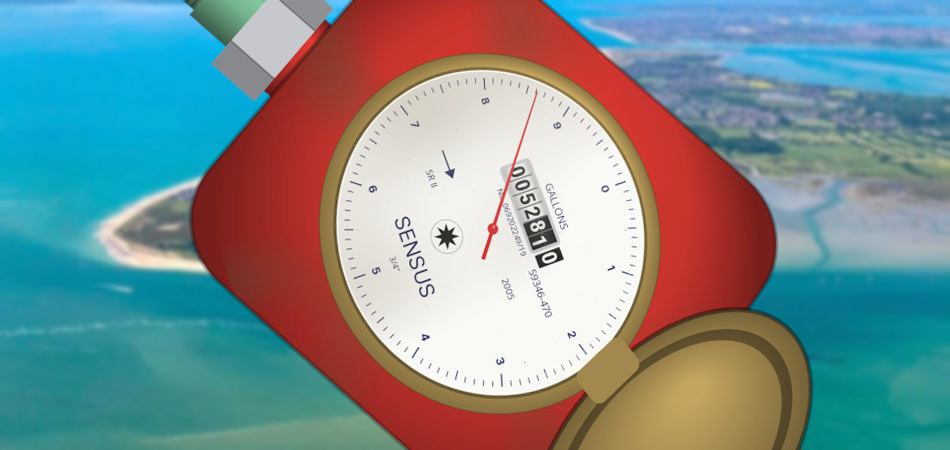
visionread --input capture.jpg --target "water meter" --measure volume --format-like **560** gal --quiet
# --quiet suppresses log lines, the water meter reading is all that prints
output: **52808.6** gal
